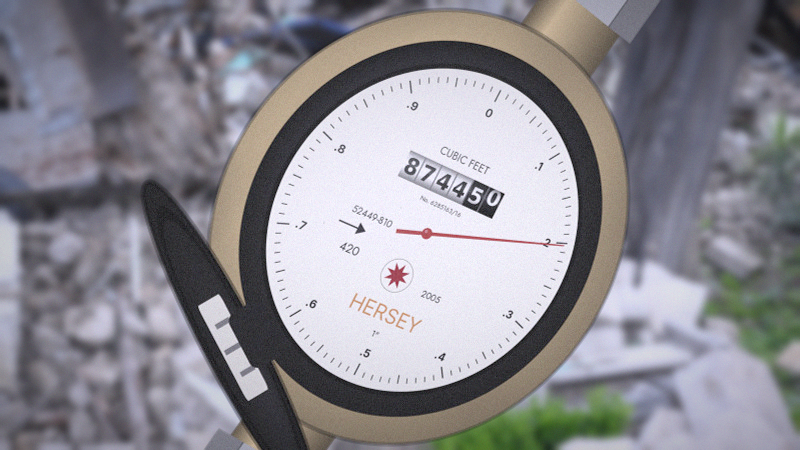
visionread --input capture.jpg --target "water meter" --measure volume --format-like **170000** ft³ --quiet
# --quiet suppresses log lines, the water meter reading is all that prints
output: **874450.20** ft³
